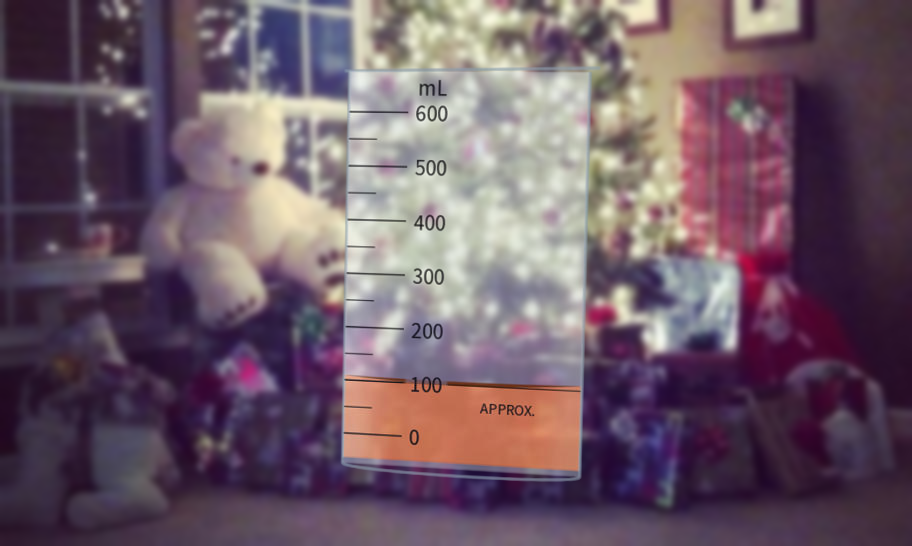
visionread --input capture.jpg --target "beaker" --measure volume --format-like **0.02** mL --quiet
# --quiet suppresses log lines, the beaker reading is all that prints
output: **100** mL
